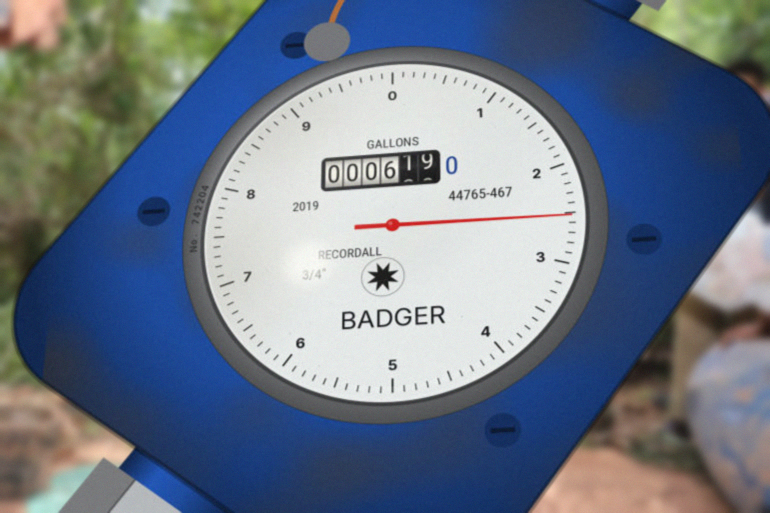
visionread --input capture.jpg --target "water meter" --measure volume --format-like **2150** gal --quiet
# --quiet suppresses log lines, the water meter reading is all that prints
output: **6192.5** gal
